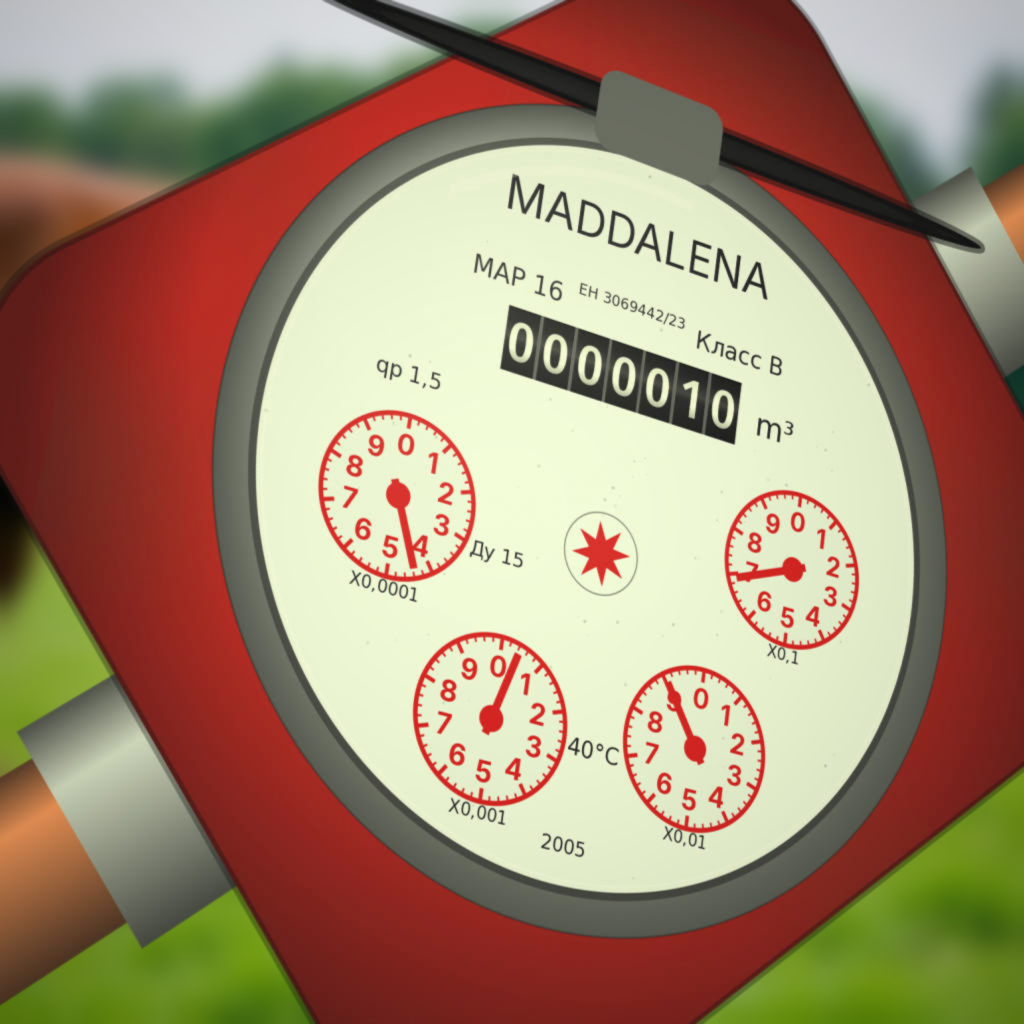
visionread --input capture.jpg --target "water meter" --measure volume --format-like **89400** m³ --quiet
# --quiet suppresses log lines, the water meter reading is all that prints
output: **10.6904** m³
